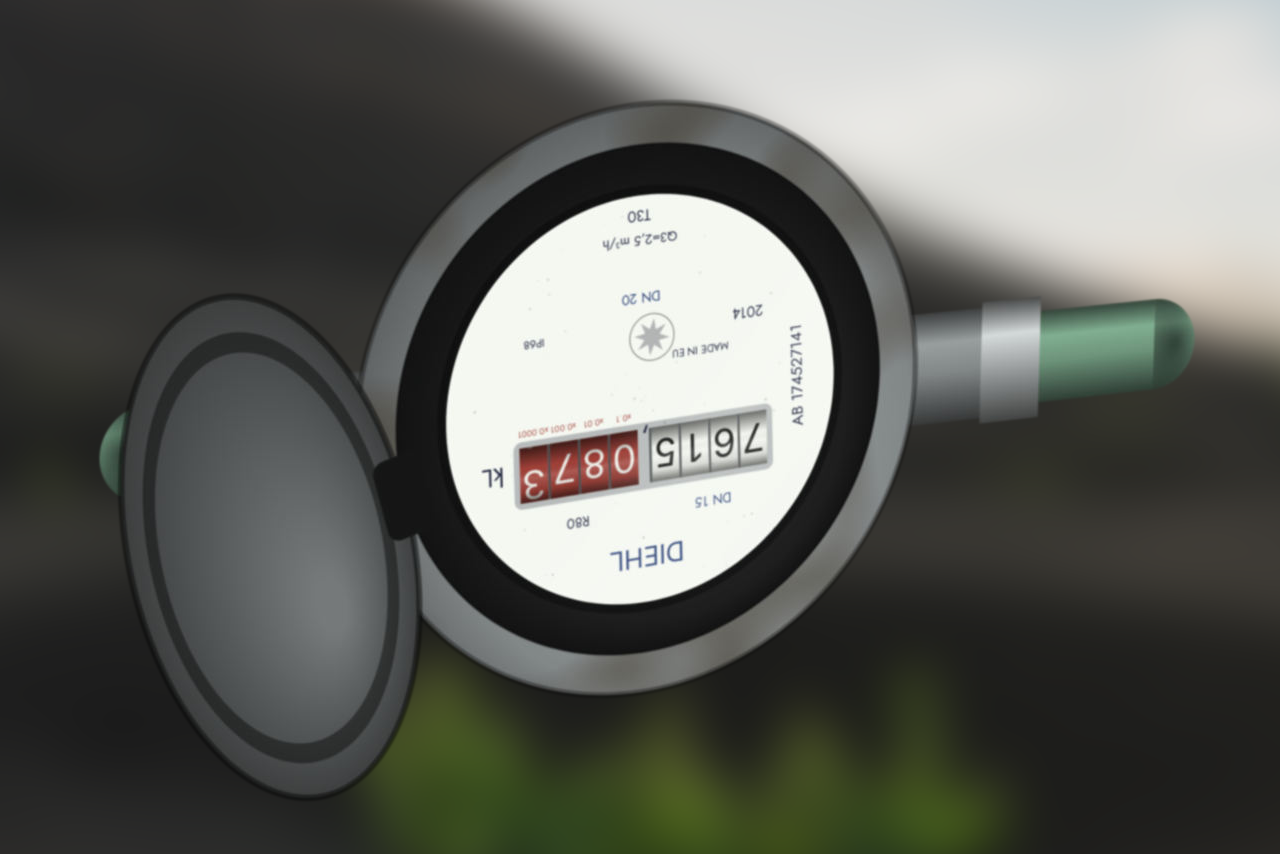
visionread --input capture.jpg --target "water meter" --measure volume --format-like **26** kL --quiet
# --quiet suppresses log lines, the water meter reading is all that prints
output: **7615.0873** kL
